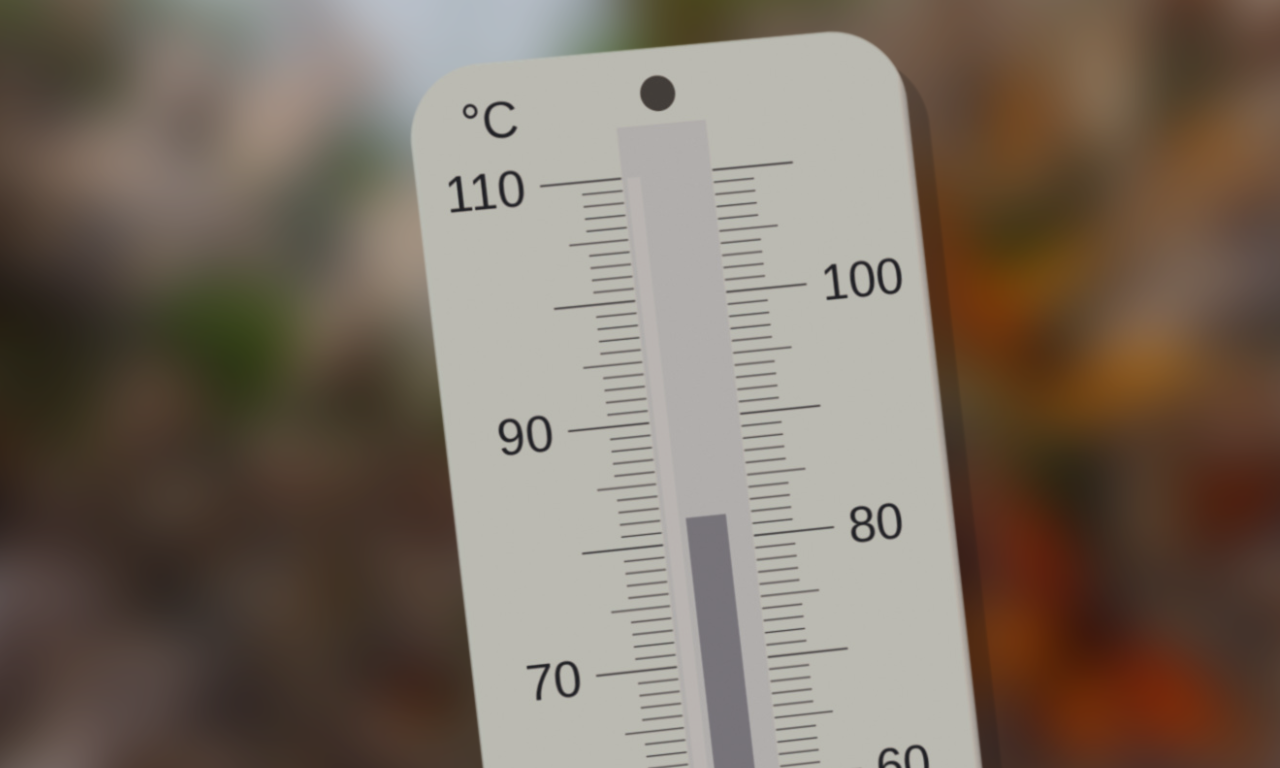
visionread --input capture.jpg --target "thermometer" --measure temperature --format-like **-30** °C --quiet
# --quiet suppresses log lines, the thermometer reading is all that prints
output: **82** °C
